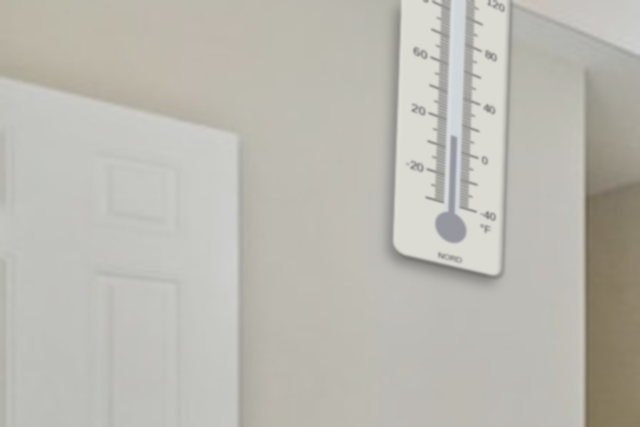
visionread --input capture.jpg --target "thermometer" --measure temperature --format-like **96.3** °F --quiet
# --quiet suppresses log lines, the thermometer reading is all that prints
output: **10** °F
